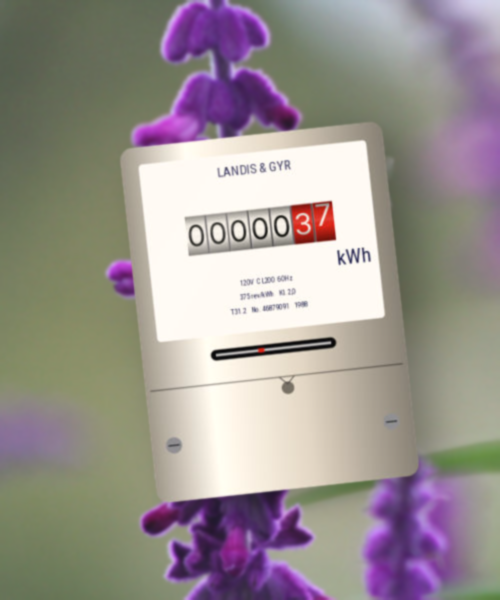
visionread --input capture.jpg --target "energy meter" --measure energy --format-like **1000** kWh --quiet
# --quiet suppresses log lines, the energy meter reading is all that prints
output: **0.37** kWh
